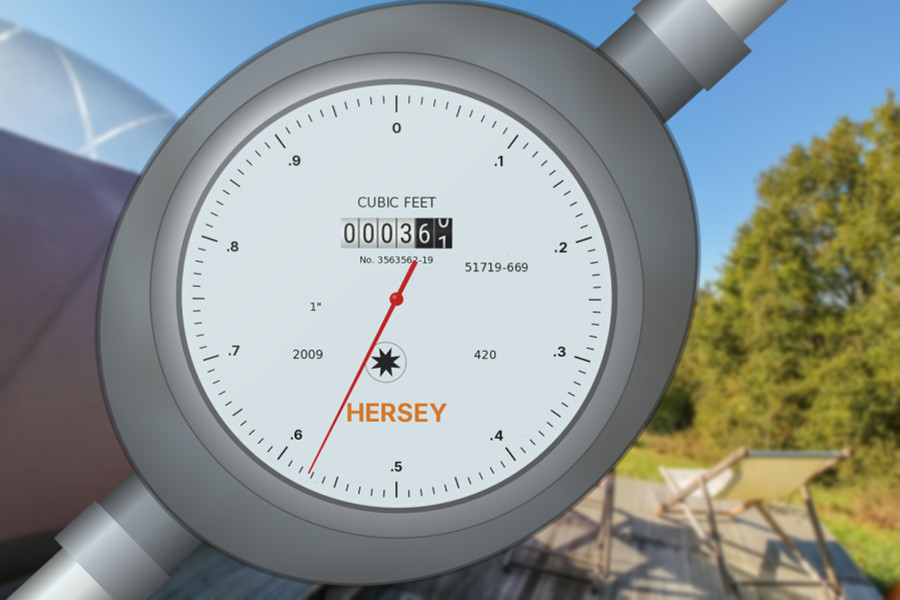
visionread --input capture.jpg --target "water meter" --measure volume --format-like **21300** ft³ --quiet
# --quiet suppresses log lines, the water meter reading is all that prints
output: **360.57** ft³
